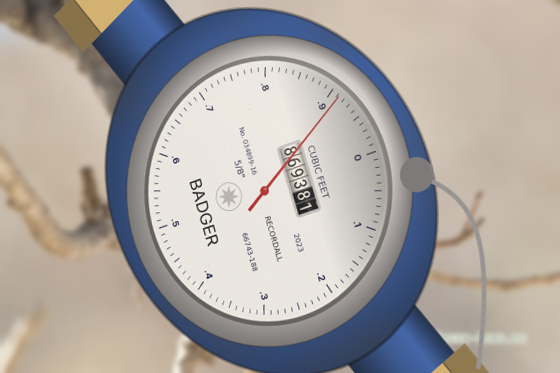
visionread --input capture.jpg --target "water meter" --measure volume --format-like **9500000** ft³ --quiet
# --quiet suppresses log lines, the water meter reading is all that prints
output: **869380.91** ft³
